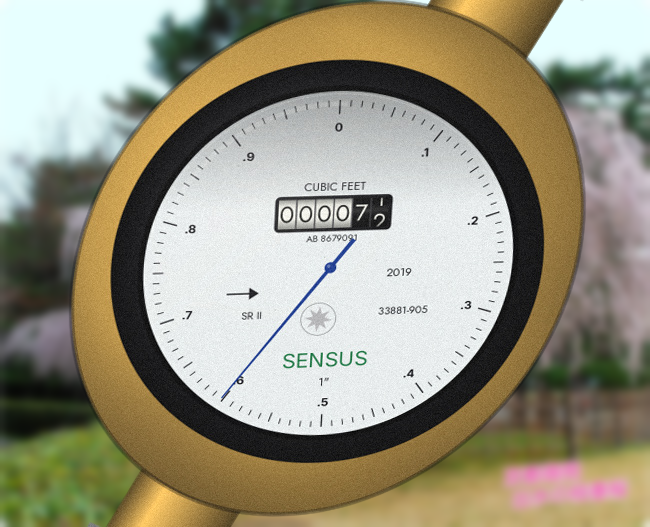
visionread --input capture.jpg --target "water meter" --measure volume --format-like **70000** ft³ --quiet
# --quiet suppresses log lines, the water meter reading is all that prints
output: **71.60** ft³
